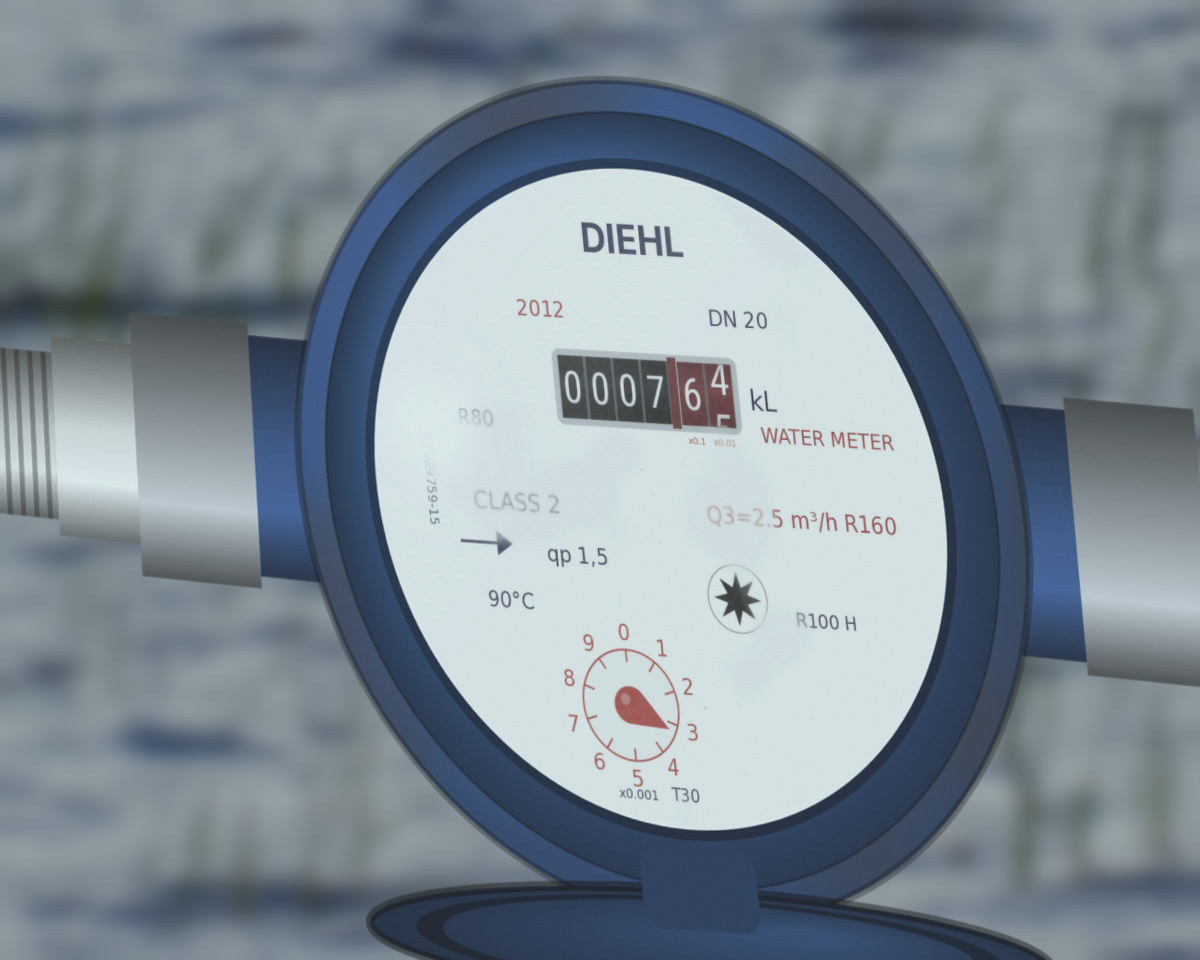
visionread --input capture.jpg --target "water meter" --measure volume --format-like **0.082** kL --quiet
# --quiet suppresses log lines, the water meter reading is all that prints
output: **7.643** kL
